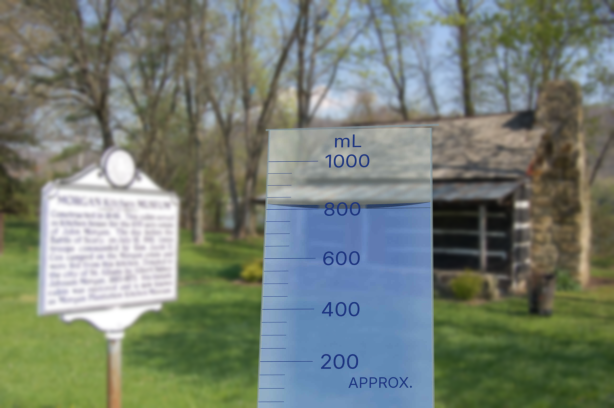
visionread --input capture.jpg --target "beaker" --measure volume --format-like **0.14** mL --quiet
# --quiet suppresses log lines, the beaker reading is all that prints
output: **800** mL
